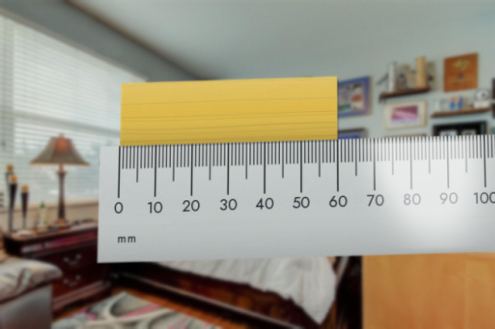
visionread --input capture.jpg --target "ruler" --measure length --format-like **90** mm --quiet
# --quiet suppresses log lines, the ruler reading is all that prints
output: **60** mm
